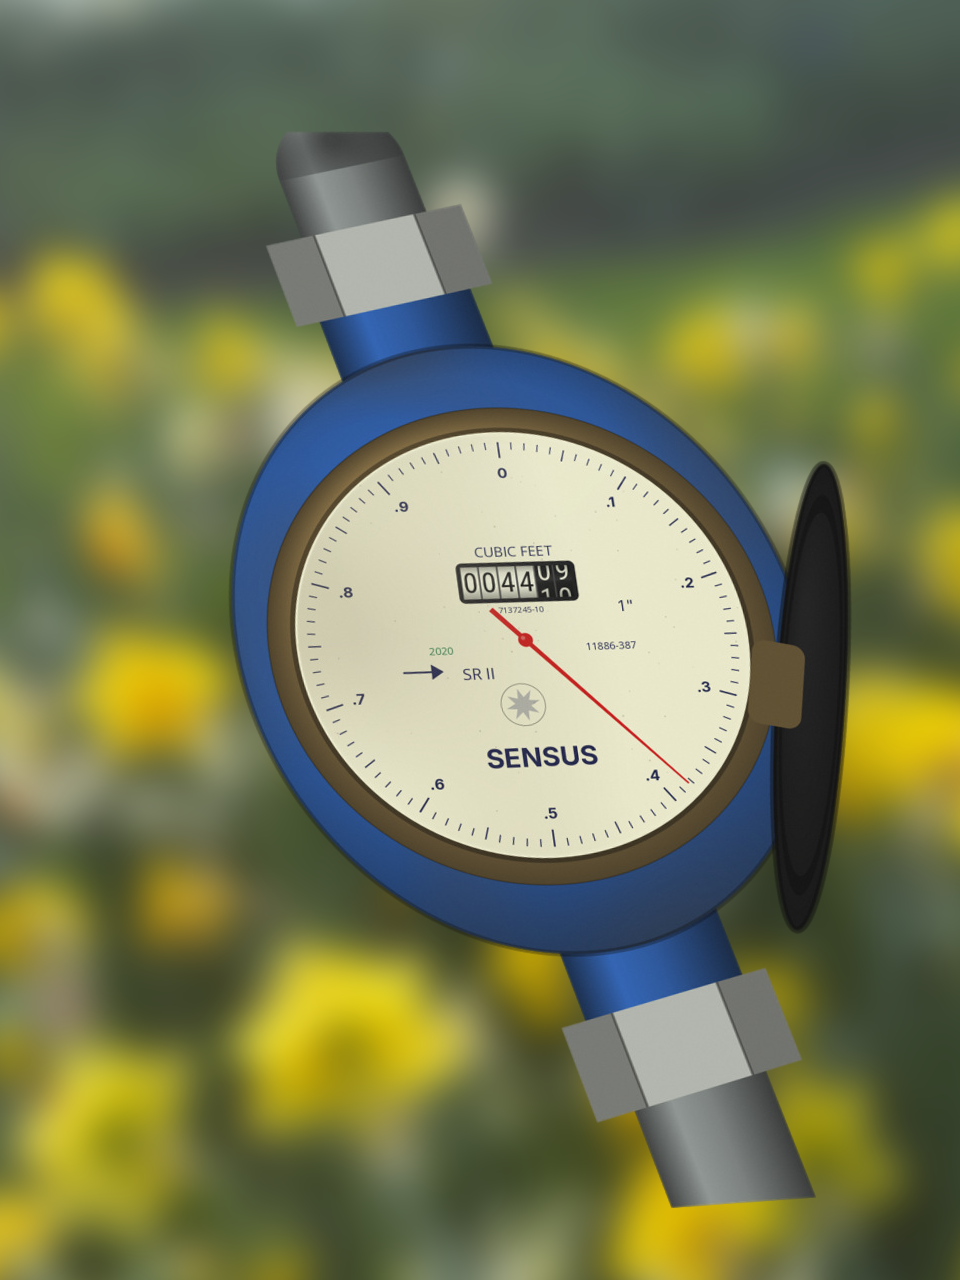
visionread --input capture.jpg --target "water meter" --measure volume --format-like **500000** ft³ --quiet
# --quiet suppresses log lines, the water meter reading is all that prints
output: **4409.38** ft³
